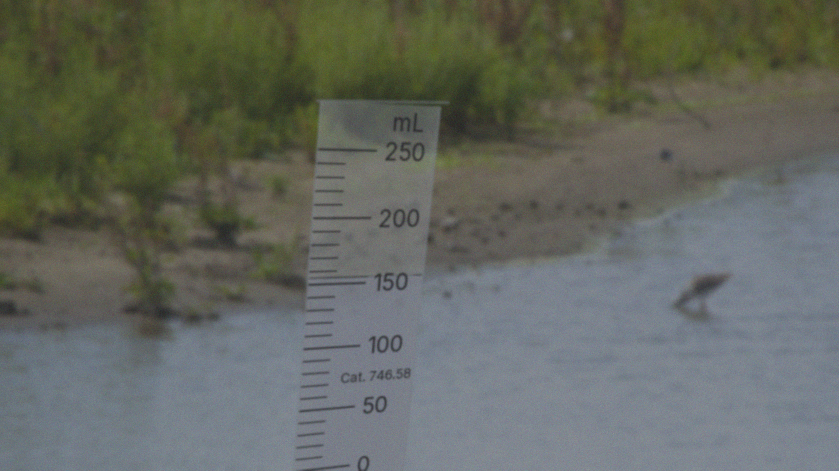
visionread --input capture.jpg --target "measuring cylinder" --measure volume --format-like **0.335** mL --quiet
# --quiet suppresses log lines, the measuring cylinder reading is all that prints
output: **155** mL
